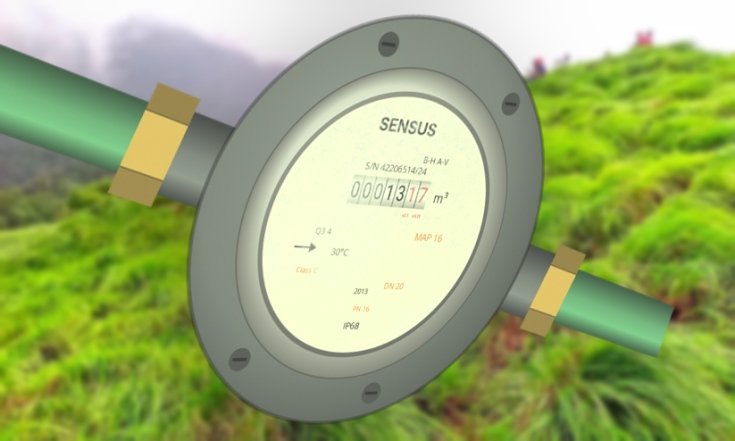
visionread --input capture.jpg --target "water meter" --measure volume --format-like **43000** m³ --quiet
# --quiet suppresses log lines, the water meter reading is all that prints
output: **13.17** m³
